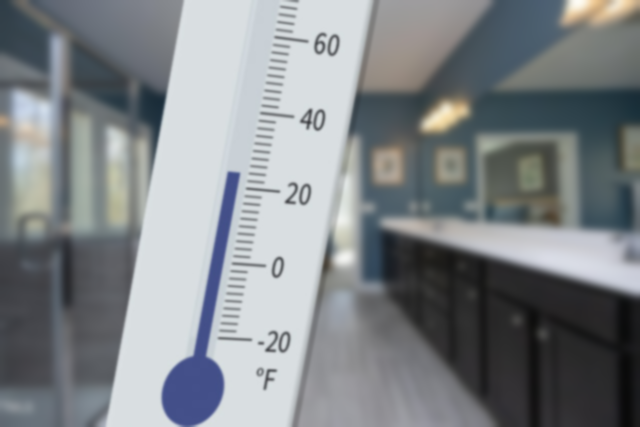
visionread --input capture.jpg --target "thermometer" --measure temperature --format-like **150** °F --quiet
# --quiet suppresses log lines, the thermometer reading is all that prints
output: **24** °F
